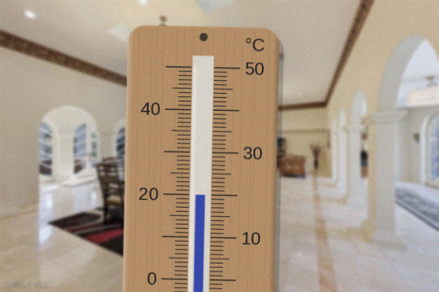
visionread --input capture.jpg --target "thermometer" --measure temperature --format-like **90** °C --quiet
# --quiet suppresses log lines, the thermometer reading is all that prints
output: **20** °C
